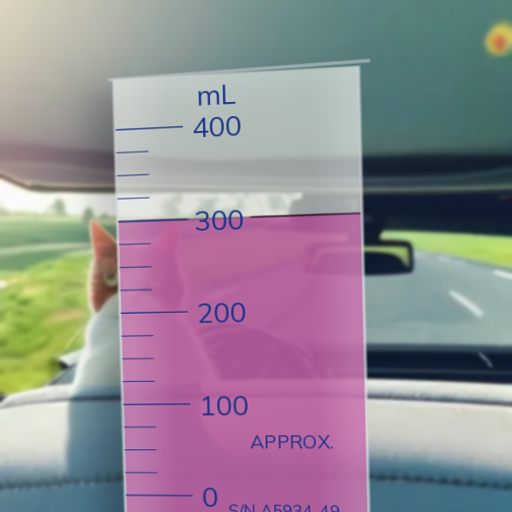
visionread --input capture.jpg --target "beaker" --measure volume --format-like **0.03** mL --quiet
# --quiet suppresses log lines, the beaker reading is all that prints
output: **300** mL
